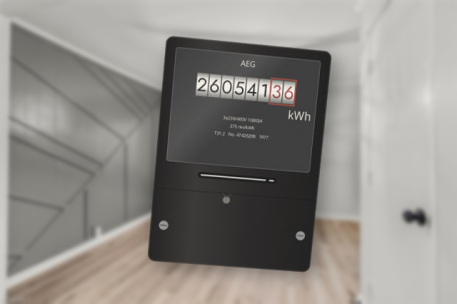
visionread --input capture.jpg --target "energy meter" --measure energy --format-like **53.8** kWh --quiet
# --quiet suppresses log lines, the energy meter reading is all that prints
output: **260541.36** kWh
